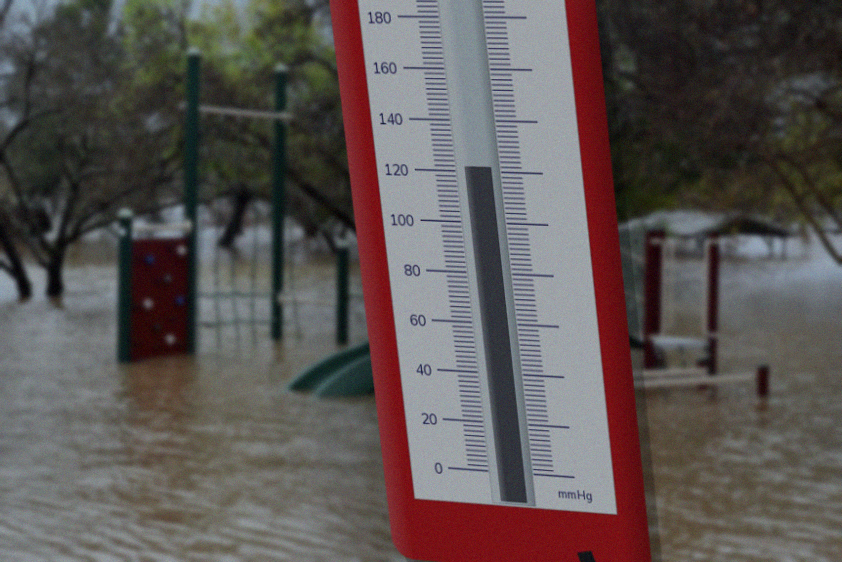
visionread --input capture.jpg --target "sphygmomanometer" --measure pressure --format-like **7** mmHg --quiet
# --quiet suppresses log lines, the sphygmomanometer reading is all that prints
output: **122** mmHg
